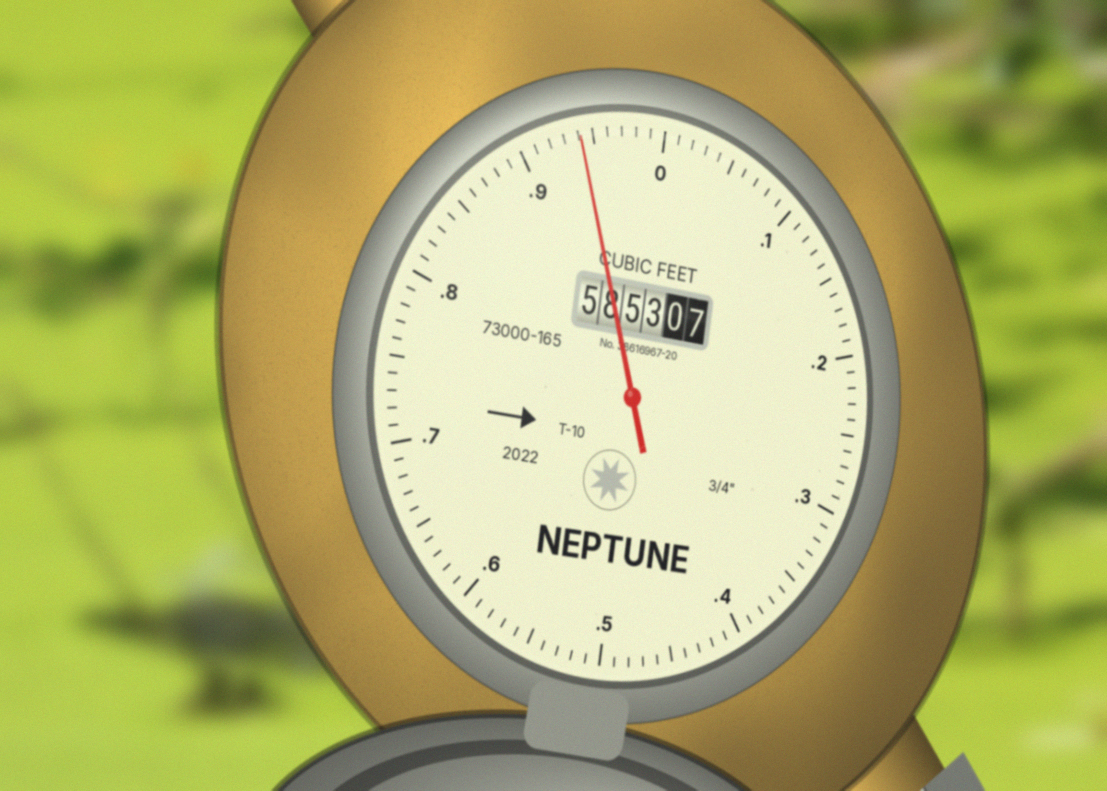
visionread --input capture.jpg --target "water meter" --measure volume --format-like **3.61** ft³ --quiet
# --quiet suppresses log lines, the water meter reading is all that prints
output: **585306.94** ft³
